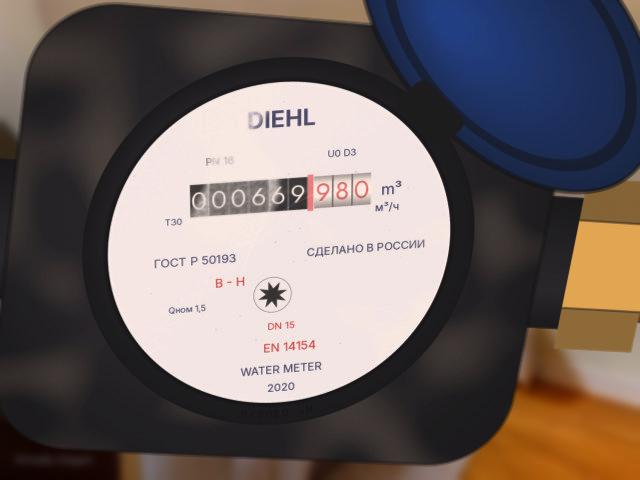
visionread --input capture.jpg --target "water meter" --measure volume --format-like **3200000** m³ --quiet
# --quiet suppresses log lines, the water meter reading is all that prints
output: **669.980** m³
